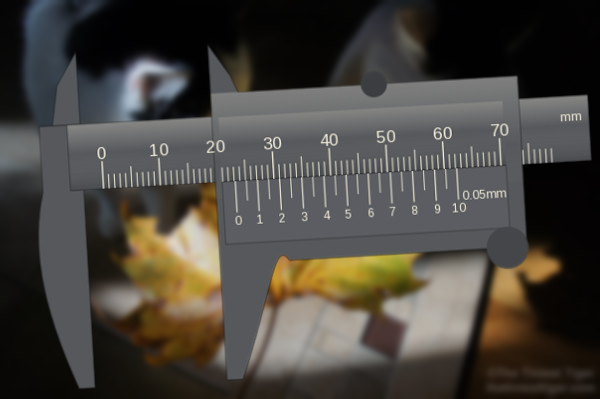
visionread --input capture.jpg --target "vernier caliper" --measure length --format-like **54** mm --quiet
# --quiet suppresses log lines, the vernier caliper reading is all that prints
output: **23.2** mm
